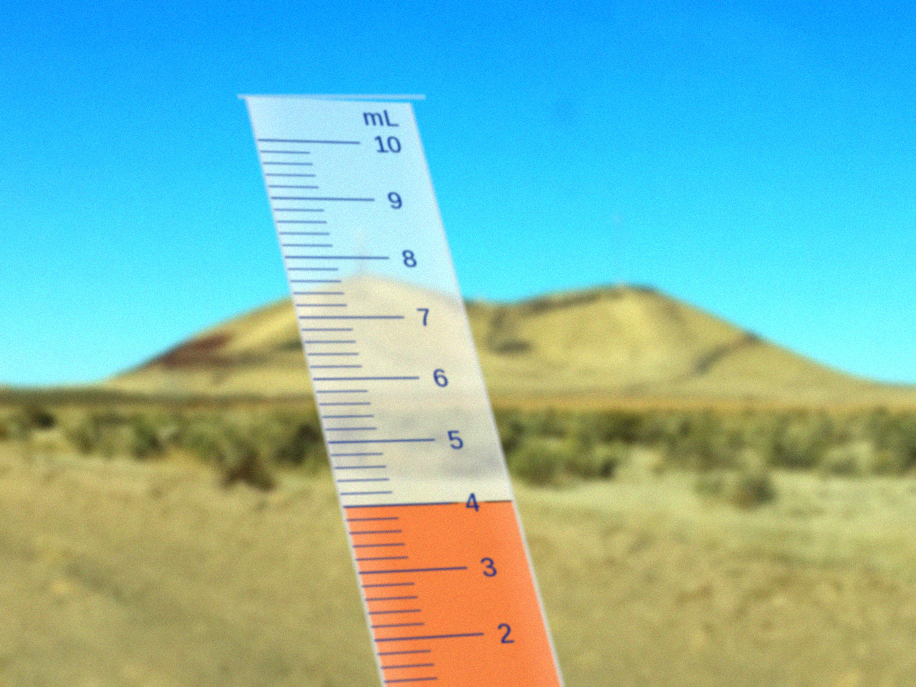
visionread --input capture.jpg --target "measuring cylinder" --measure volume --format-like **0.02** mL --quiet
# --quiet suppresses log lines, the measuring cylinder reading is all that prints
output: **4** mL
